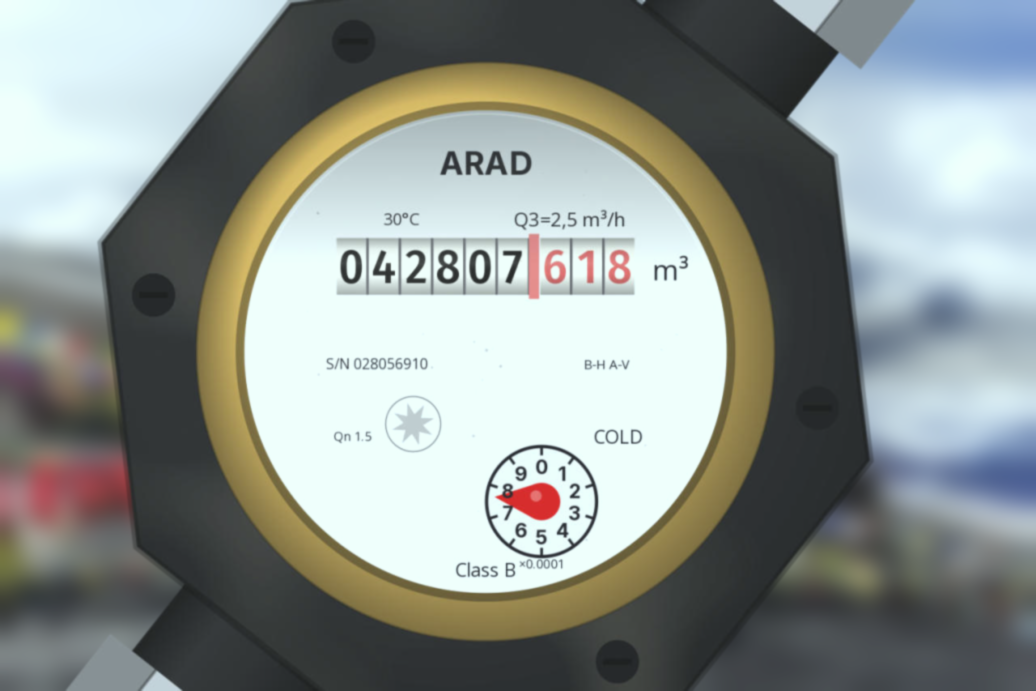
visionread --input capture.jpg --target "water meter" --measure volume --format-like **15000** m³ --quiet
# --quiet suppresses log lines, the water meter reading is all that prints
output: **42807.6187** m³
